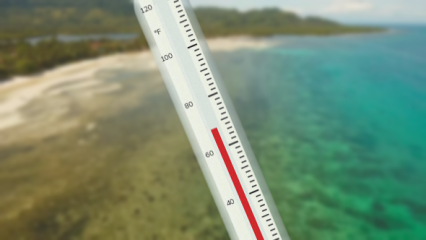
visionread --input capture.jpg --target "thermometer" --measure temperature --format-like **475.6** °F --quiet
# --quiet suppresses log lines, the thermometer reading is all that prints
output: **68** °F
